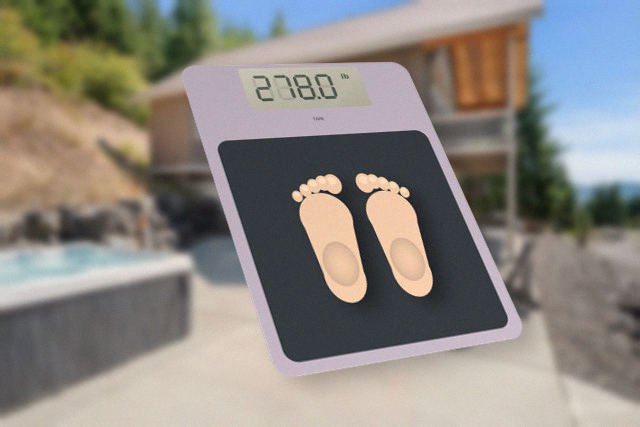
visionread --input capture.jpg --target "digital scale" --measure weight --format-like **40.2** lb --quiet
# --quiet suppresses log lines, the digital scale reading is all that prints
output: **278.0** lb
